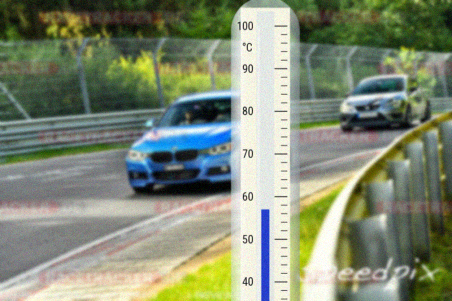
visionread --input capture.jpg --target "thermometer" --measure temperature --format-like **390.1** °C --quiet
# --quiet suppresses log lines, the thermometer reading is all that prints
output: **57** °C
